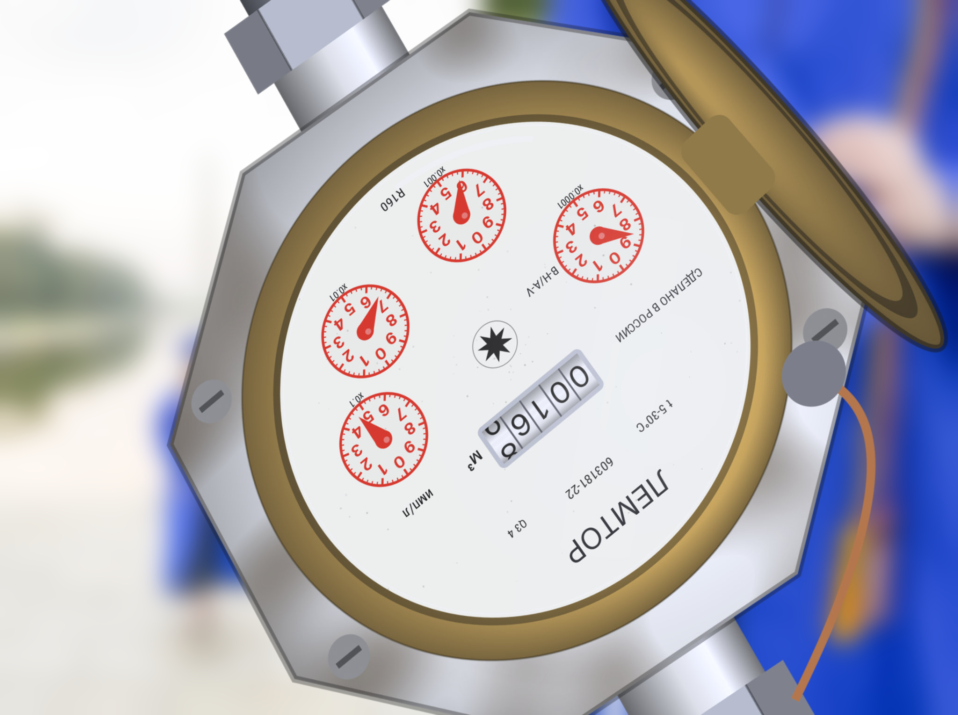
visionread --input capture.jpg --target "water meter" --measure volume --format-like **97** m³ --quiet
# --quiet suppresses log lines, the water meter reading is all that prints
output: **168.4658** m³
